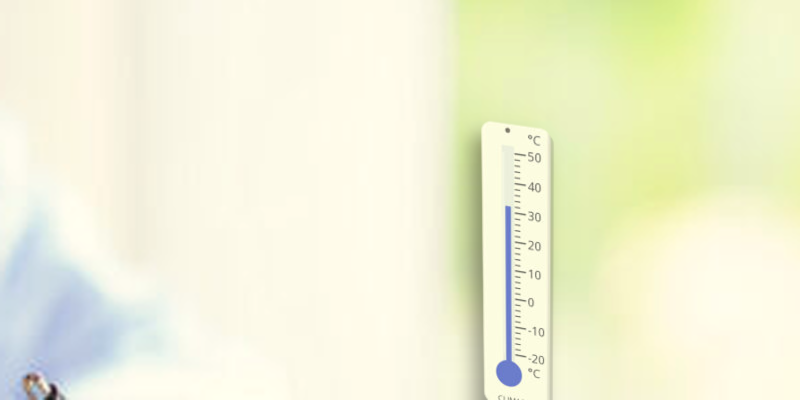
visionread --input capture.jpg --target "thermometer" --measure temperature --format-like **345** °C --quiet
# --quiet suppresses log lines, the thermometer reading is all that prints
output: **32** °C
